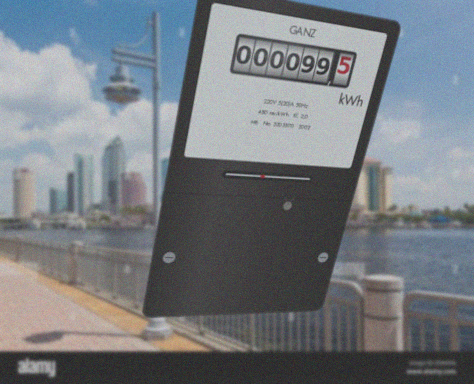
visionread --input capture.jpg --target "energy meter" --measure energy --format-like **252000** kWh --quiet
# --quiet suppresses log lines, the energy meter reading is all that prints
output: **99.5** kWh
